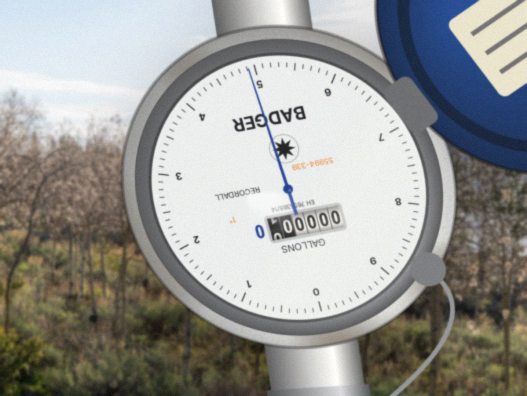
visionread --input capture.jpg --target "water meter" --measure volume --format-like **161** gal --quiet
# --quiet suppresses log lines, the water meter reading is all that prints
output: **4.9** gal
